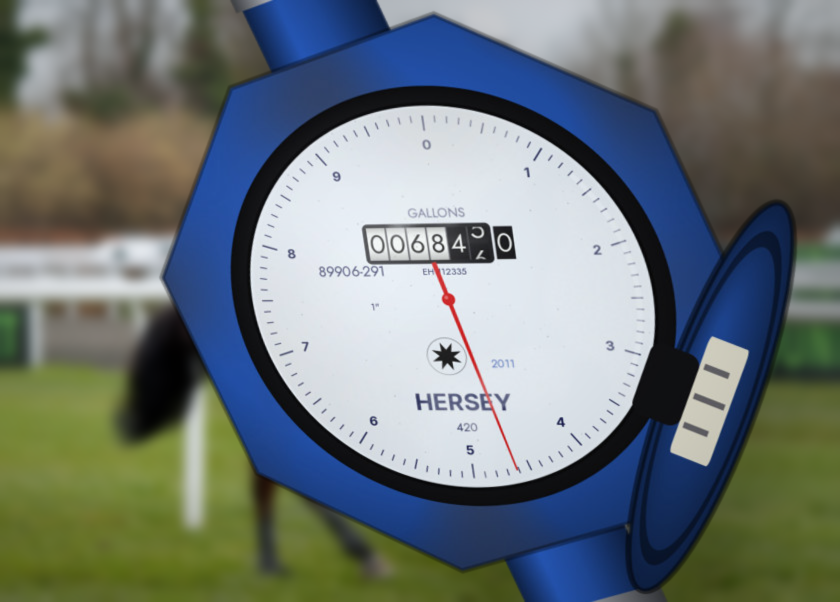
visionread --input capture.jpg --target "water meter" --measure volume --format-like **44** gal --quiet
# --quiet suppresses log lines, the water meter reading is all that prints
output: **68454.6** gal
